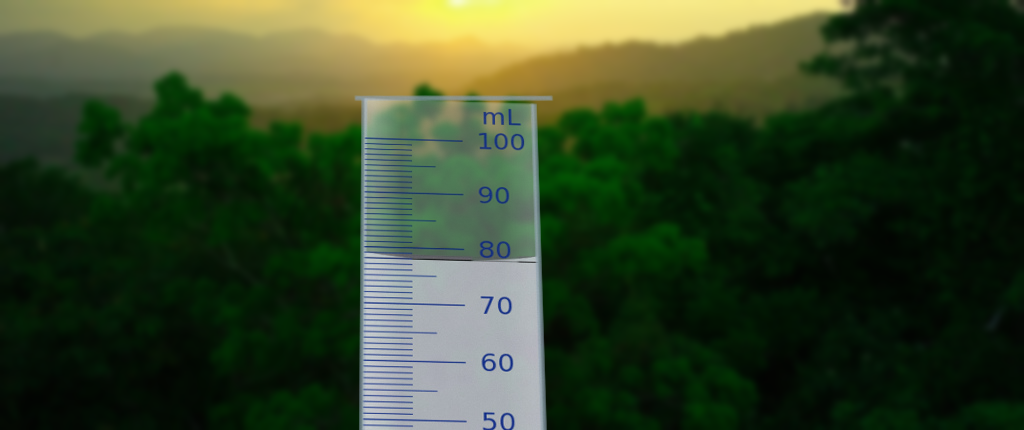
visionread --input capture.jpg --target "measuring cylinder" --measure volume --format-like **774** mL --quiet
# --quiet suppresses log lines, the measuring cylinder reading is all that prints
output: **78** mL
